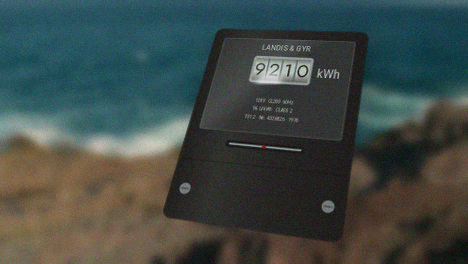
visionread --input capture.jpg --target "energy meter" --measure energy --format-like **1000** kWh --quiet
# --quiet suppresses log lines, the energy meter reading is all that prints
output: **9210** kWh
